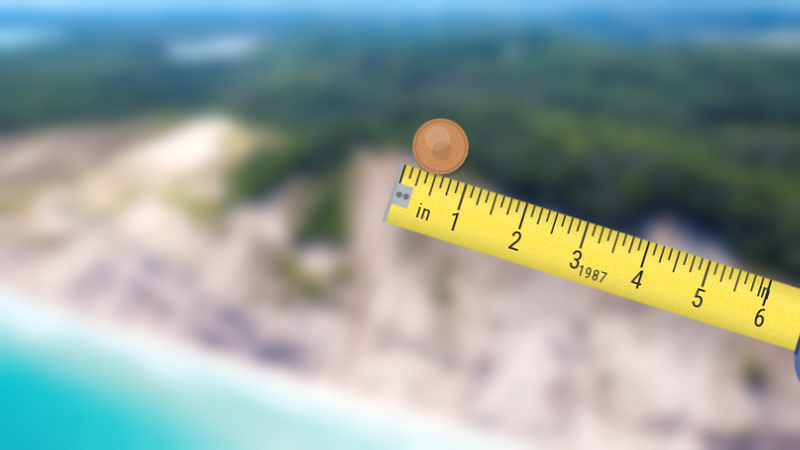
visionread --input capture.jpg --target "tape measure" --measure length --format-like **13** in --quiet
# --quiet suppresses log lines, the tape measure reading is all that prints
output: **0.875** in
